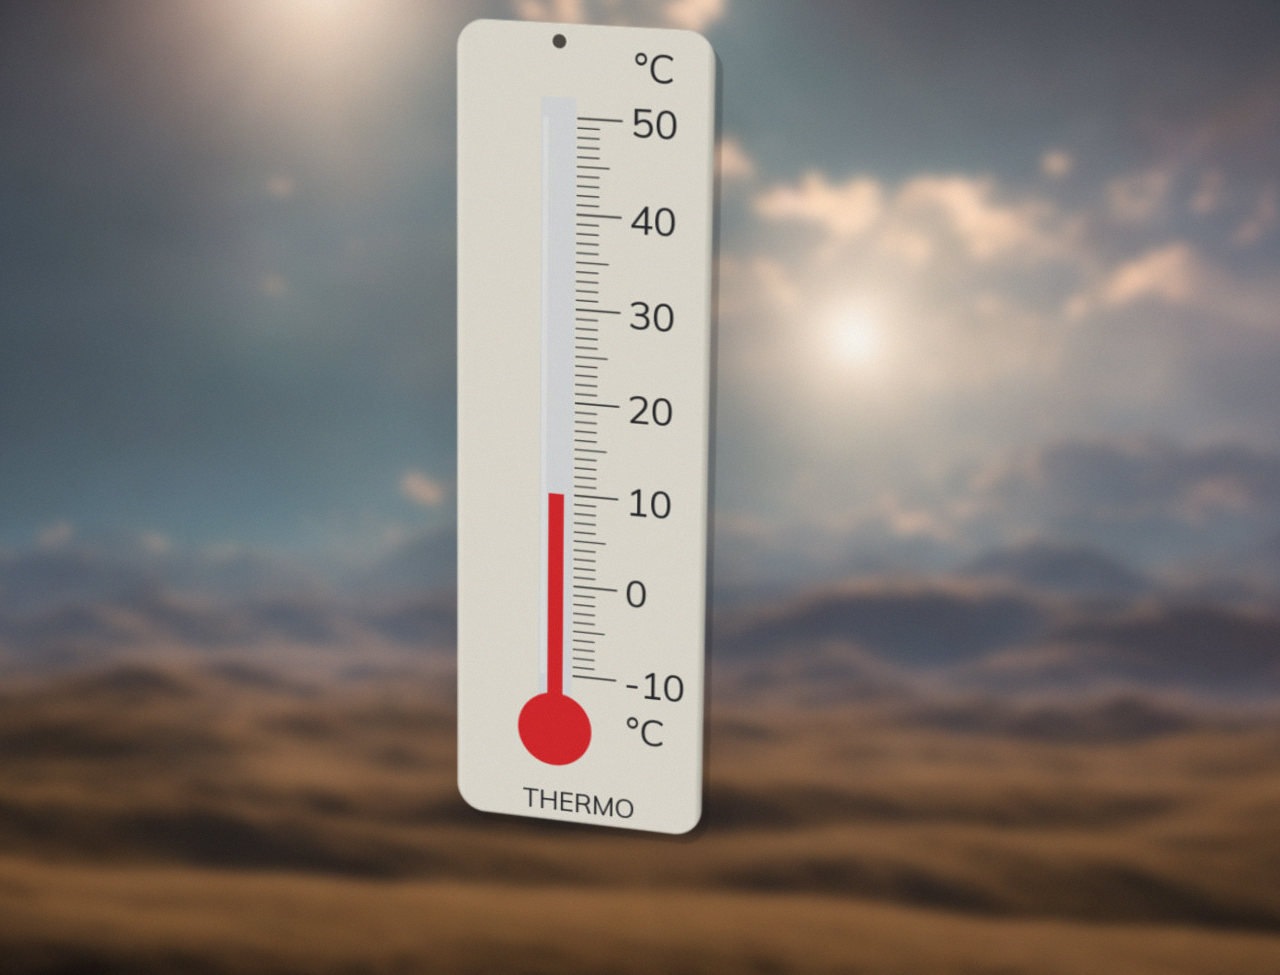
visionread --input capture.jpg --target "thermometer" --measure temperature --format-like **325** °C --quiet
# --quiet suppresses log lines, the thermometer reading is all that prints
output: **10** °C
